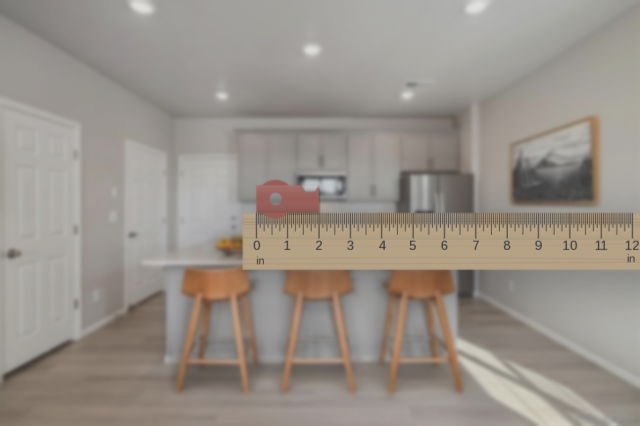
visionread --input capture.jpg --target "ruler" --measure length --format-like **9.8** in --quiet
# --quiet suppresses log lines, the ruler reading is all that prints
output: **2** in
